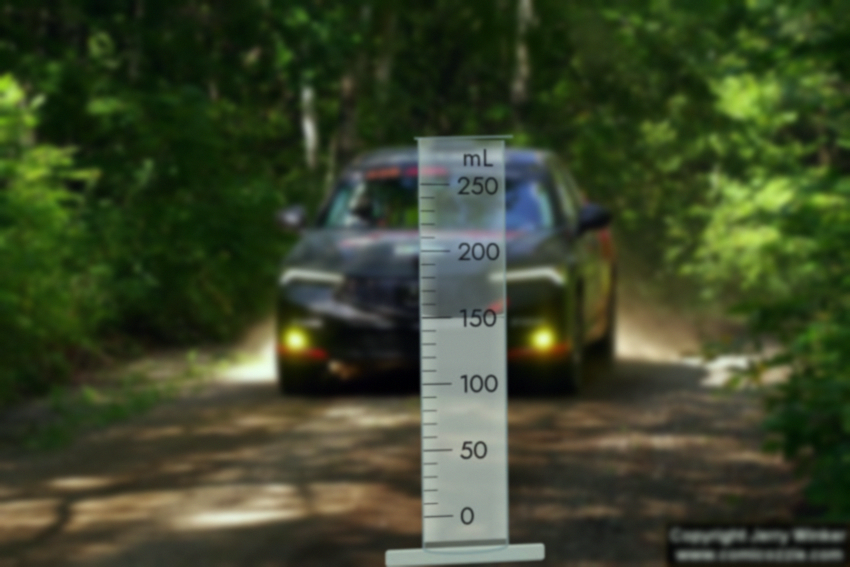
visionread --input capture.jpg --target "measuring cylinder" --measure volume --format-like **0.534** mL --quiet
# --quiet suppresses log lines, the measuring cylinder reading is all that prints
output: **150** mL
